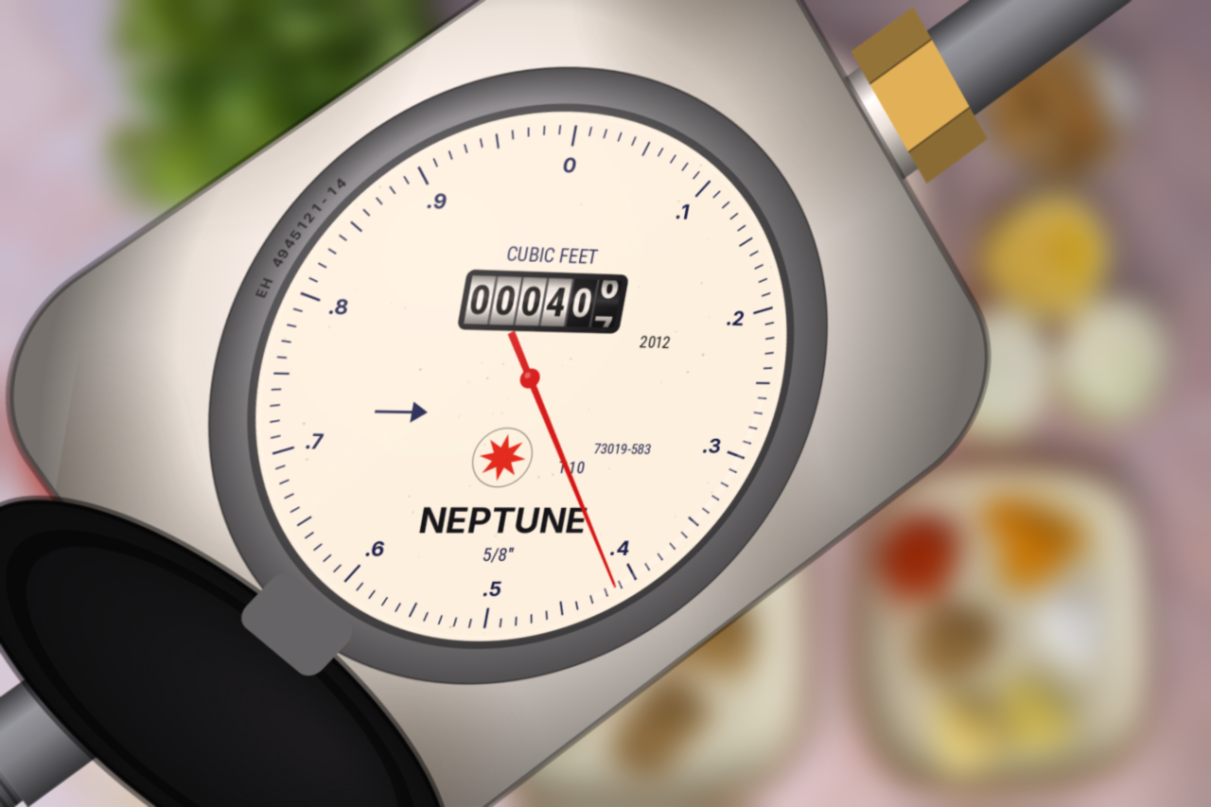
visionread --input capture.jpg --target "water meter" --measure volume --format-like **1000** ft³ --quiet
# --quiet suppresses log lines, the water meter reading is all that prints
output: **406.41** ft³
